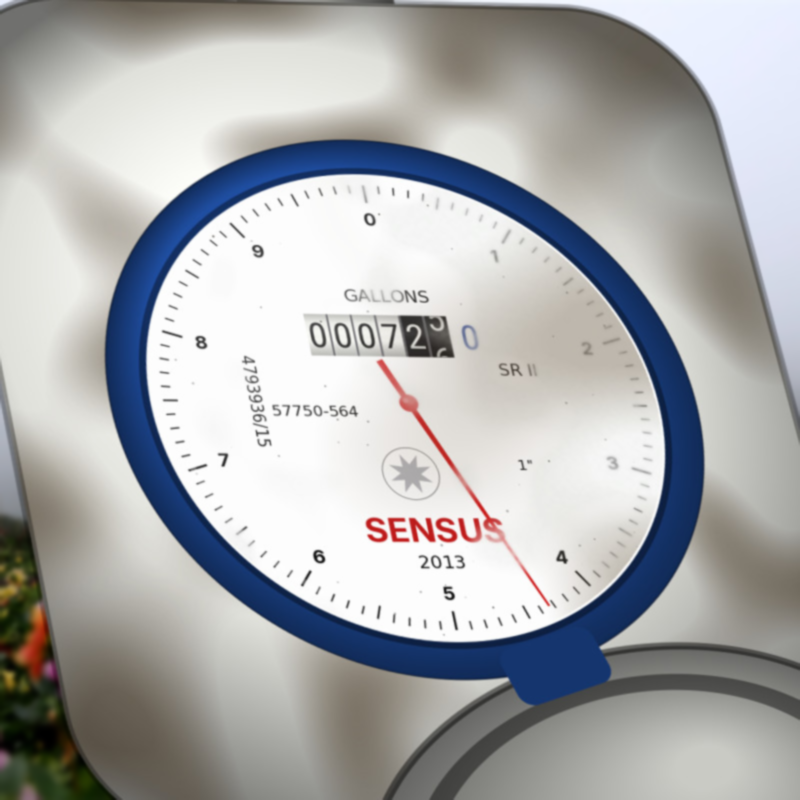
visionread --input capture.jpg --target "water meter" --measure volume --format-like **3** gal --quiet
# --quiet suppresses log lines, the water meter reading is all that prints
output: **7254.3** gal
